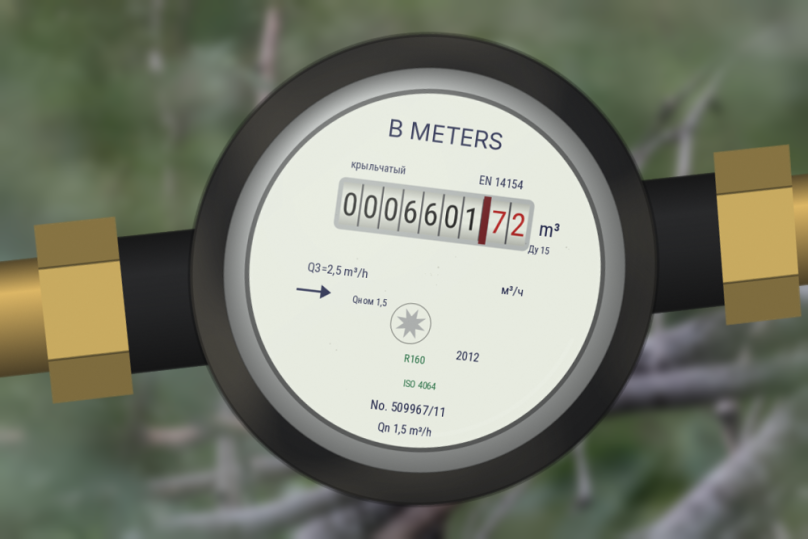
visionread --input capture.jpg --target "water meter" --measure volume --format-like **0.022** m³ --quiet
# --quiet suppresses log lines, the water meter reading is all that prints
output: **6601.72** m³
